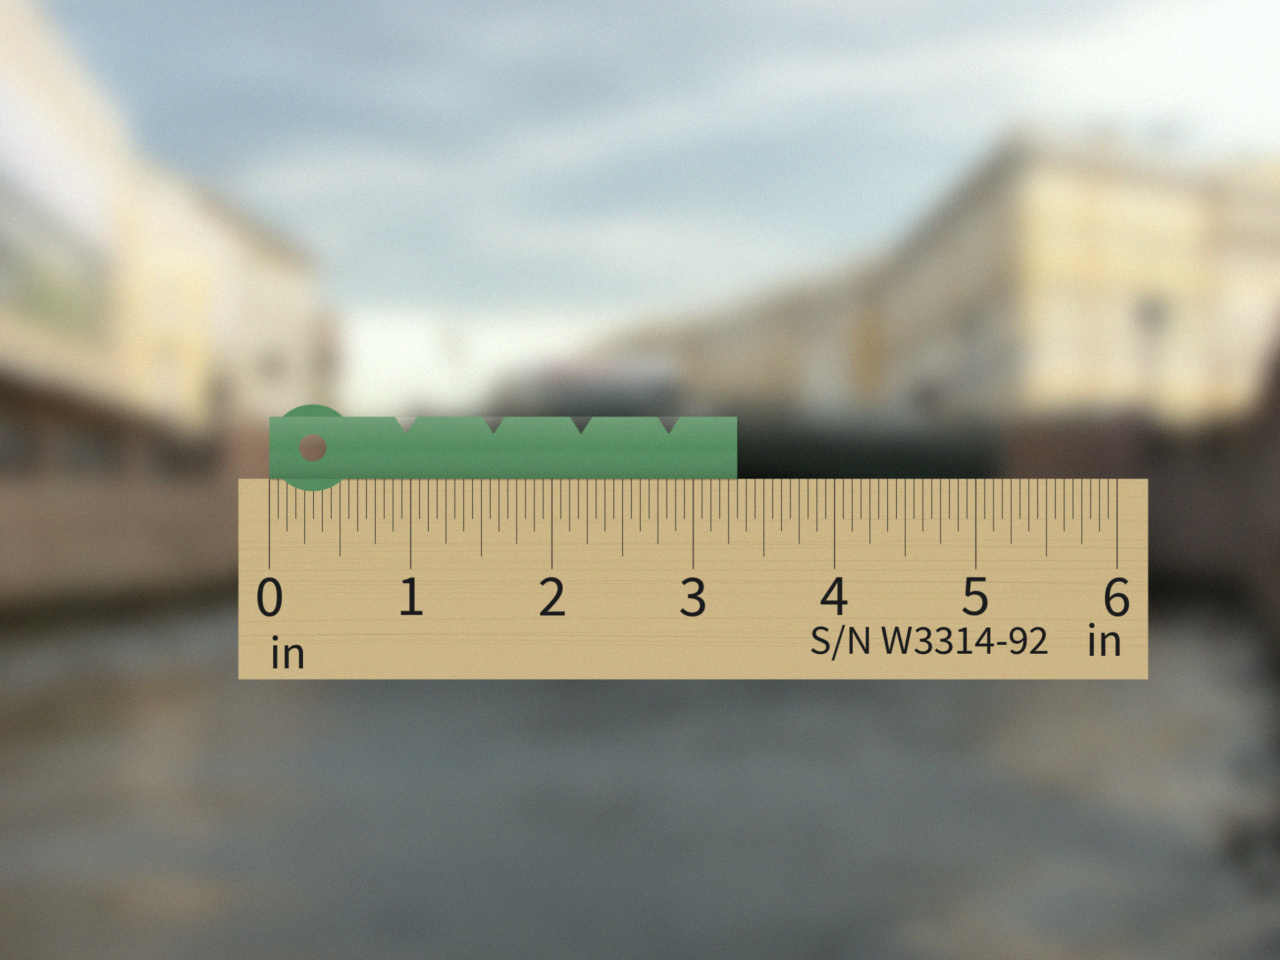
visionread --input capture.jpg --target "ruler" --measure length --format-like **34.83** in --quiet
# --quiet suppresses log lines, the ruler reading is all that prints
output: **3.3125** in
